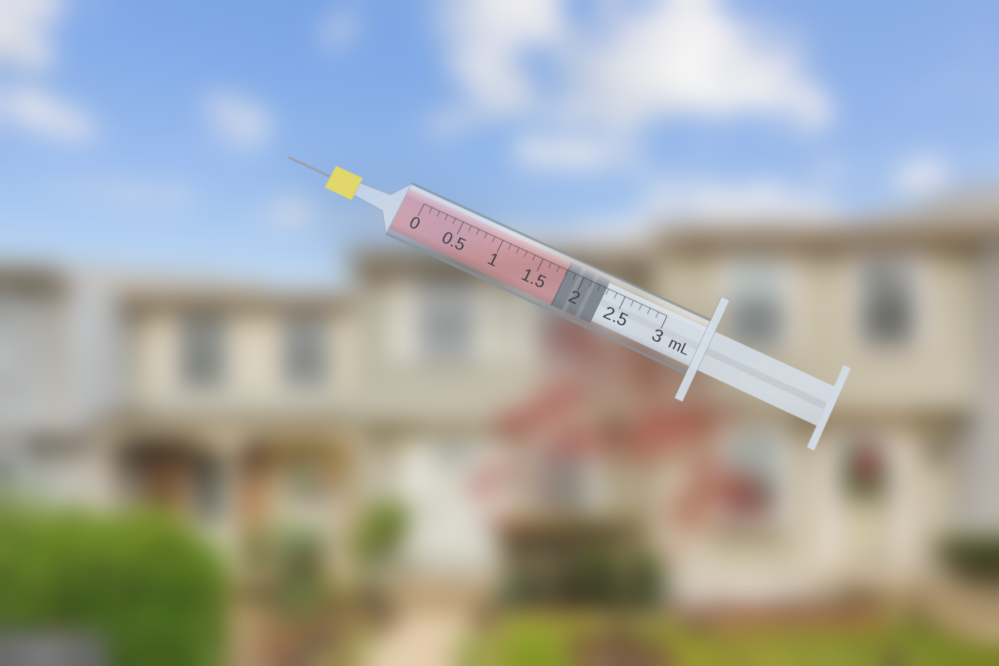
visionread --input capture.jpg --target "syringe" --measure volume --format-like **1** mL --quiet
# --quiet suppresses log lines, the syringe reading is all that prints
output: **1.8** mL
